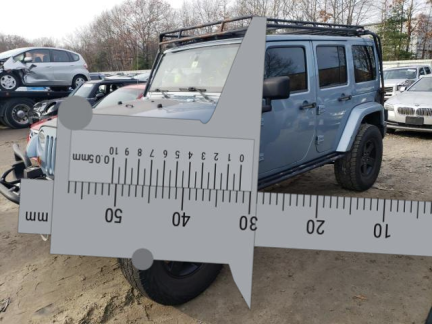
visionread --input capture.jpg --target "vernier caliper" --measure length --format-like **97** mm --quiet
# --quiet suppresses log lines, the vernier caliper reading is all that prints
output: **31.6** mm
